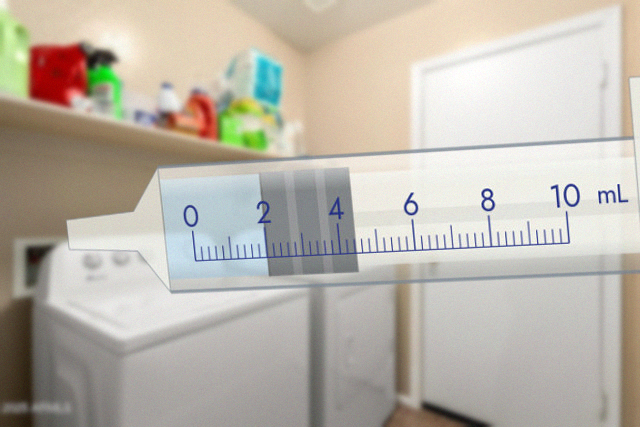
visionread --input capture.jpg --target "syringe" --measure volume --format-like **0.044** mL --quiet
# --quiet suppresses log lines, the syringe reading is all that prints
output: **2** mL
